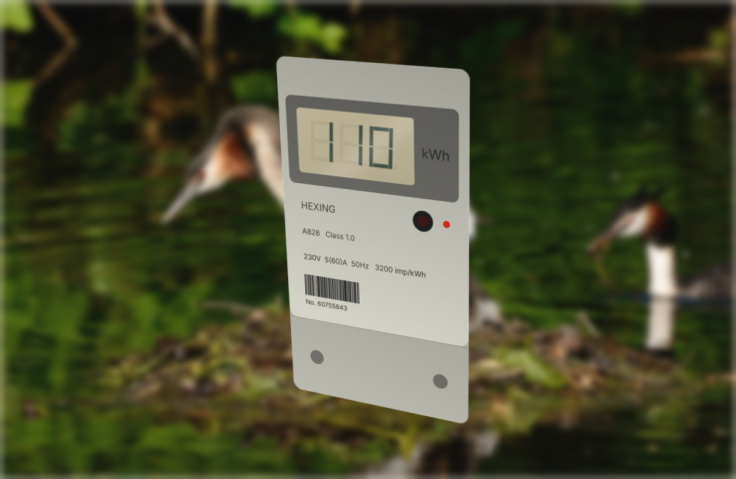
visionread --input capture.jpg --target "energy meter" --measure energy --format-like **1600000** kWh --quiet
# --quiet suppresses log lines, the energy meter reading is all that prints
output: **110** kWh
